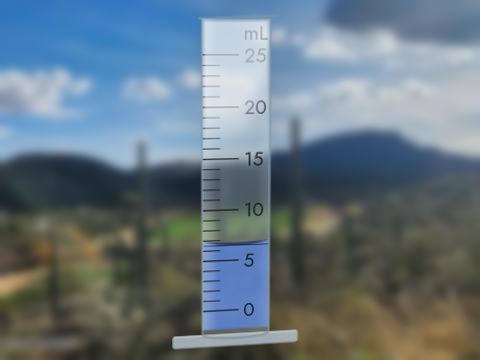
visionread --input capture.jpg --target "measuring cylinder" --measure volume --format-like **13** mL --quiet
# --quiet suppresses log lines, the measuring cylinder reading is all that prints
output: **6.5** mL
